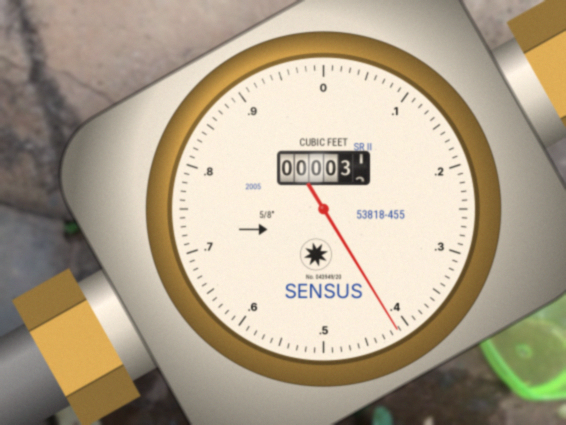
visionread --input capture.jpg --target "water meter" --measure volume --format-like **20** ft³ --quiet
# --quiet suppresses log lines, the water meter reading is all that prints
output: **31.41** ft³
